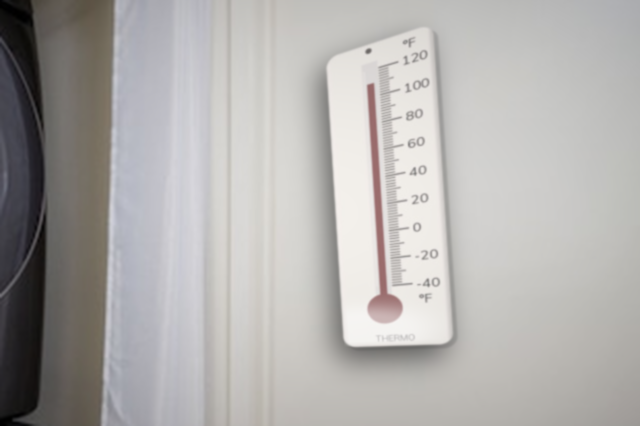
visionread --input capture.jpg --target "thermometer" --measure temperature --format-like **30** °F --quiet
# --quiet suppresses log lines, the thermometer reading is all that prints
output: **110** °F
